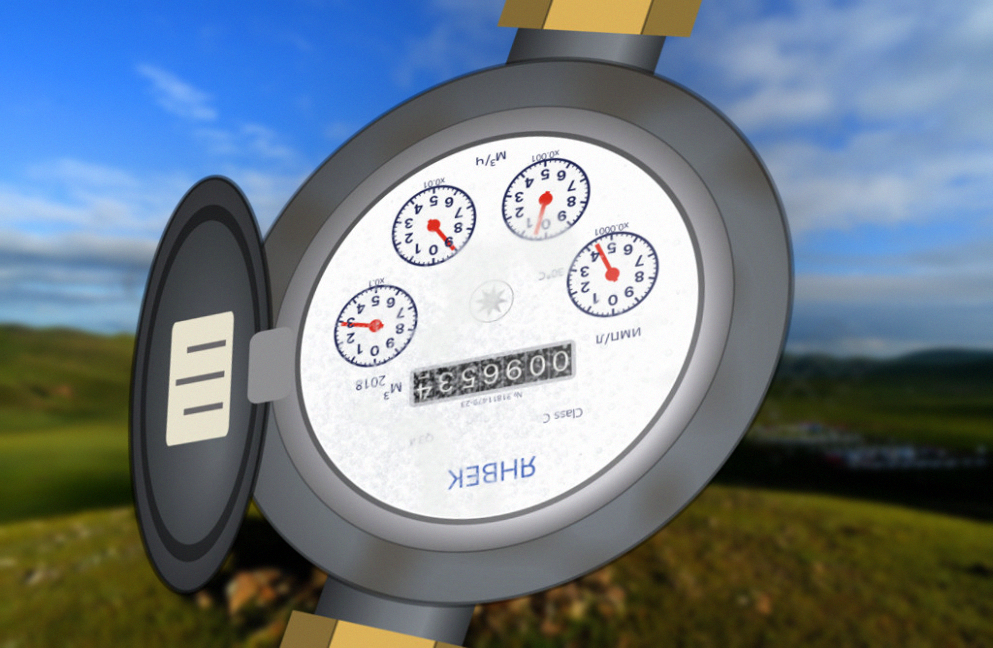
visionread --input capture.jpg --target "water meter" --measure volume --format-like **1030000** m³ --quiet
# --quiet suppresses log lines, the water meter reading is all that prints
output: **96534.2904** m³
